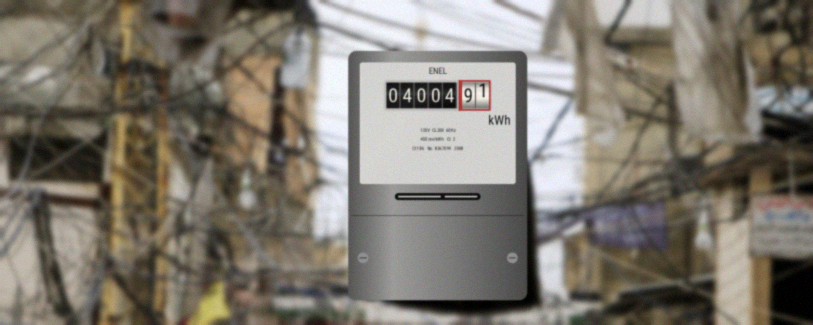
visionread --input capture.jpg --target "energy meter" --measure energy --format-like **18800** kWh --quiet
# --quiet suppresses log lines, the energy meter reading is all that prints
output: **4004.91** kWh
